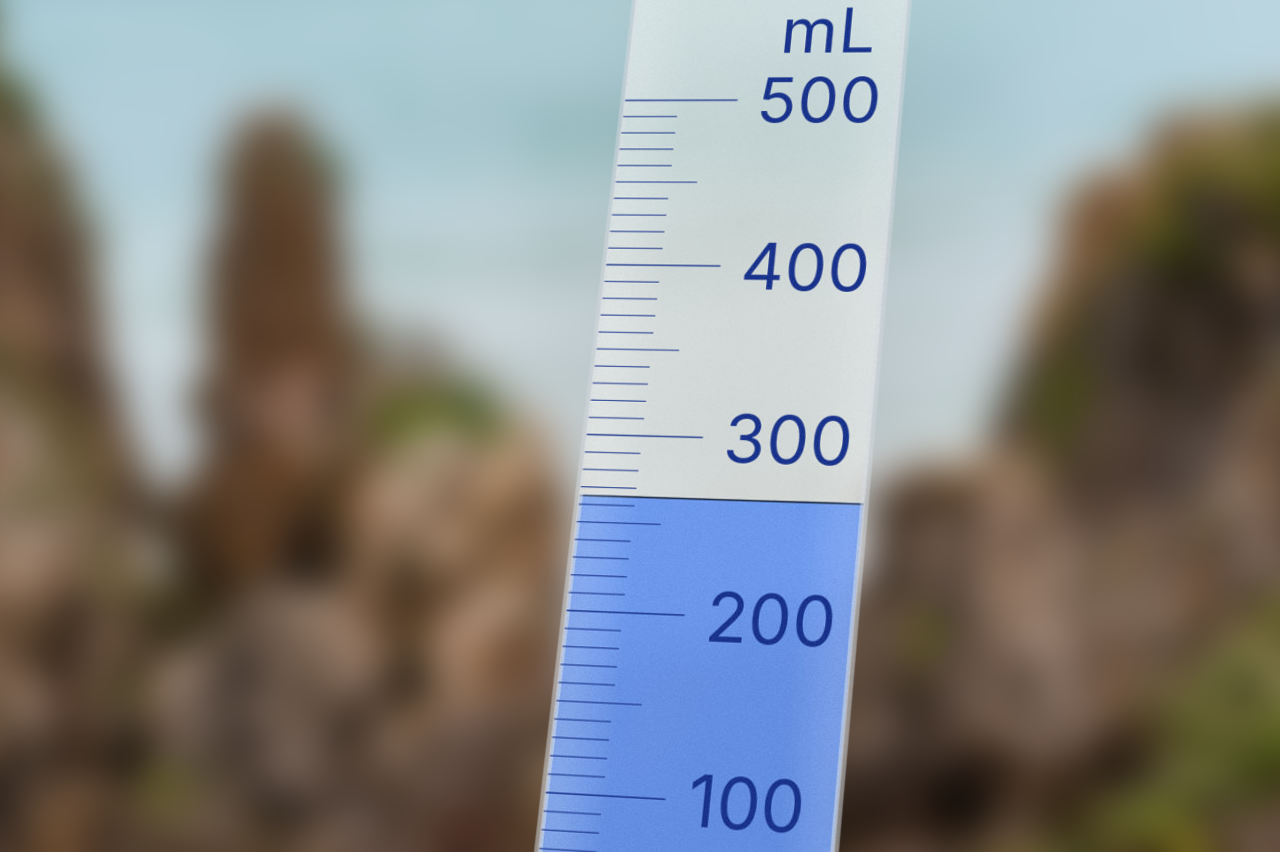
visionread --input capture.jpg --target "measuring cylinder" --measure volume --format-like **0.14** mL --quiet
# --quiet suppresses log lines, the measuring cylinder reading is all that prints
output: **265** mL
